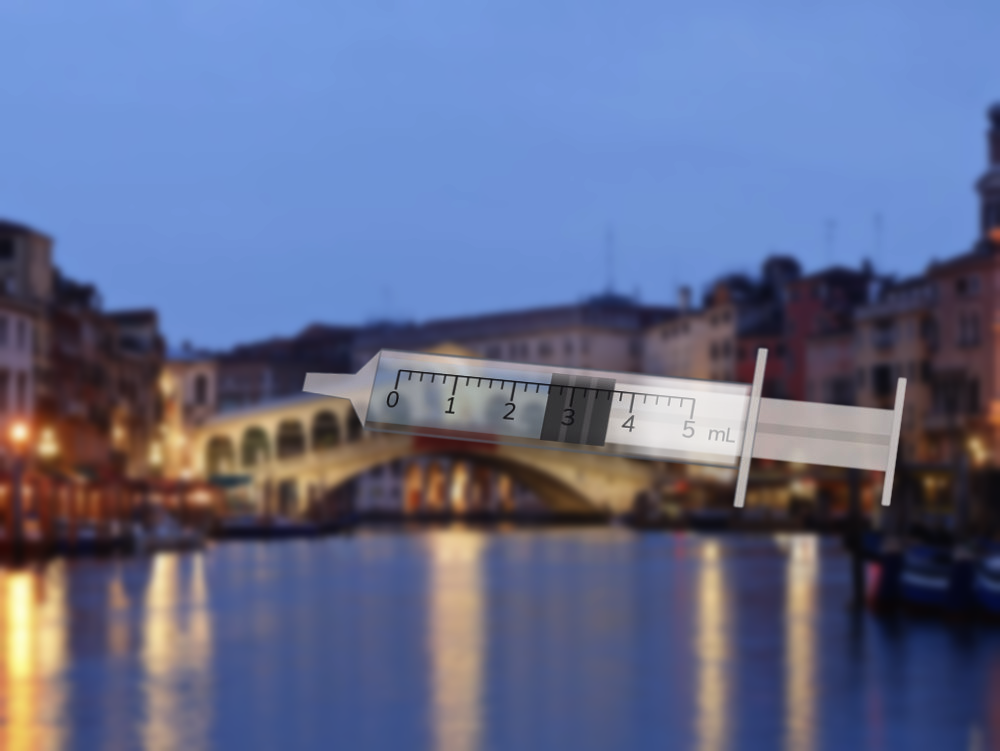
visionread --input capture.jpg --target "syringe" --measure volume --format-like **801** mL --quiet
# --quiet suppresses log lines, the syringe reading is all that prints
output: **2.6** mL
